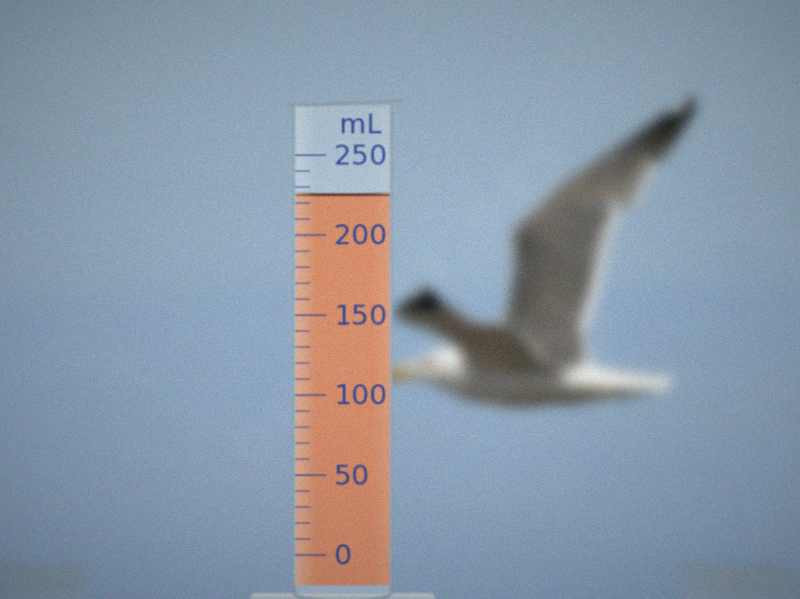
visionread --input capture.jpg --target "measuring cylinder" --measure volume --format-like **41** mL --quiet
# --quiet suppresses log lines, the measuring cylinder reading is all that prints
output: **225** mL
